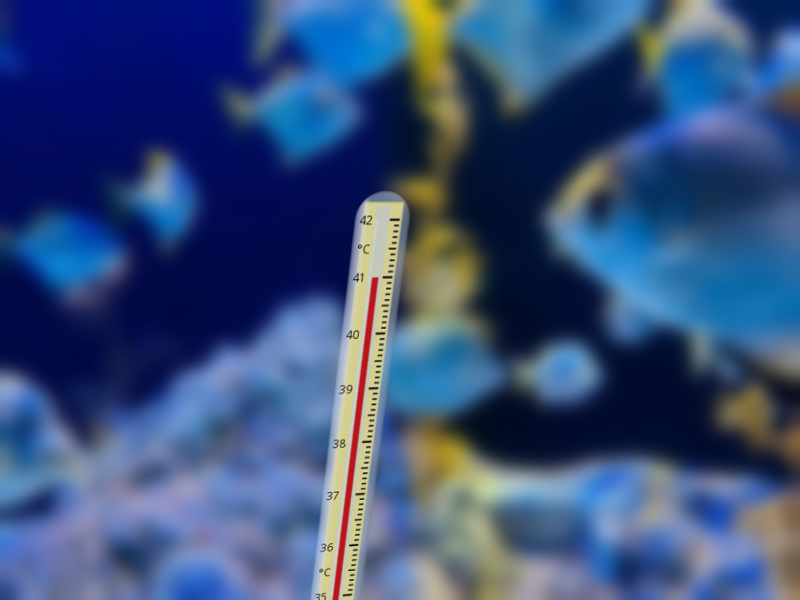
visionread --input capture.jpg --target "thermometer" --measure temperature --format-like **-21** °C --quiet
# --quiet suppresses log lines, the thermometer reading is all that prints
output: **41** °C
